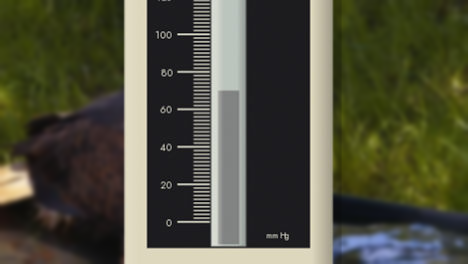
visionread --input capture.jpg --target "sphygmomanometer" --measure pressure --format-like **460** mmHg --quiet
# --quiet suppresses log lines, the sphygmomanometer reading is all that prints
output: **70** mmHg
